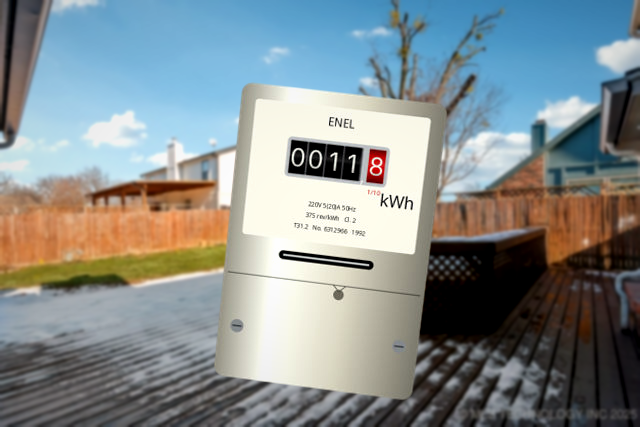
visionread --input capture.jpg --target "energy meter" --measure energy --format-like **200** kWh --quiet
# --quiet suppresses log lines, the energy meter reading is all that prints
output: **11.8** kWh
